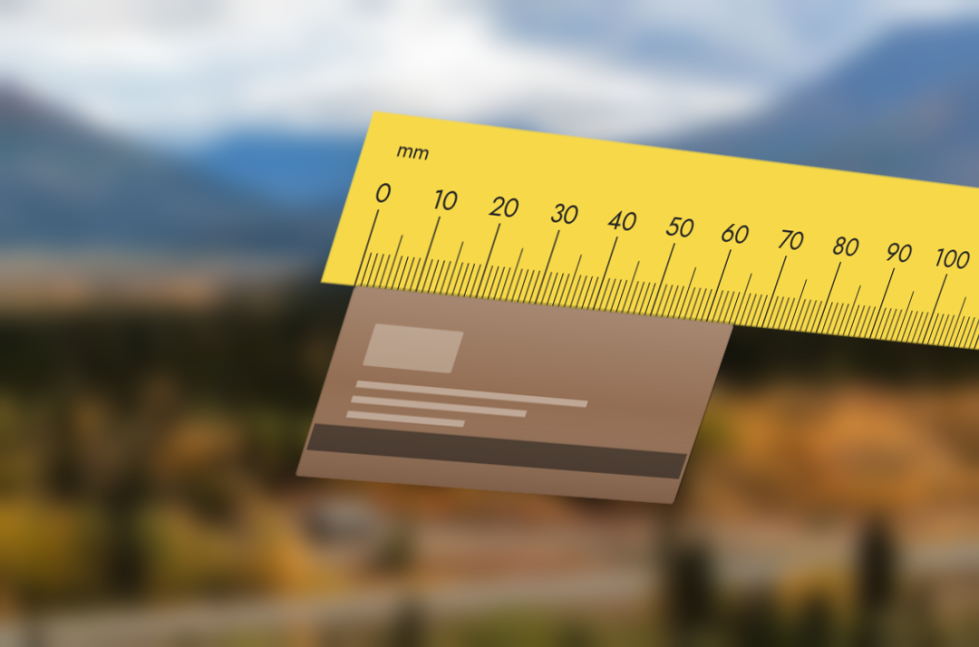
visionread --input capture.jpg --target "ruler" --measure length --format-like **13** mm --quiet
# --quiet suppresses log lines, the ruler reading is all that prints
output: **65** mm
